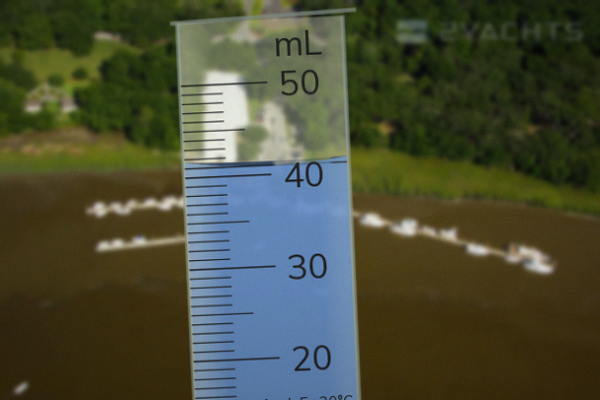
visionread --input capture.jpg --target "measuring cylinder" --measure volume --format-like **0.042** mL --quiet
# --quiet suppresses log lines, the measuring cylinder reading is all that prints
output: **41** mL
